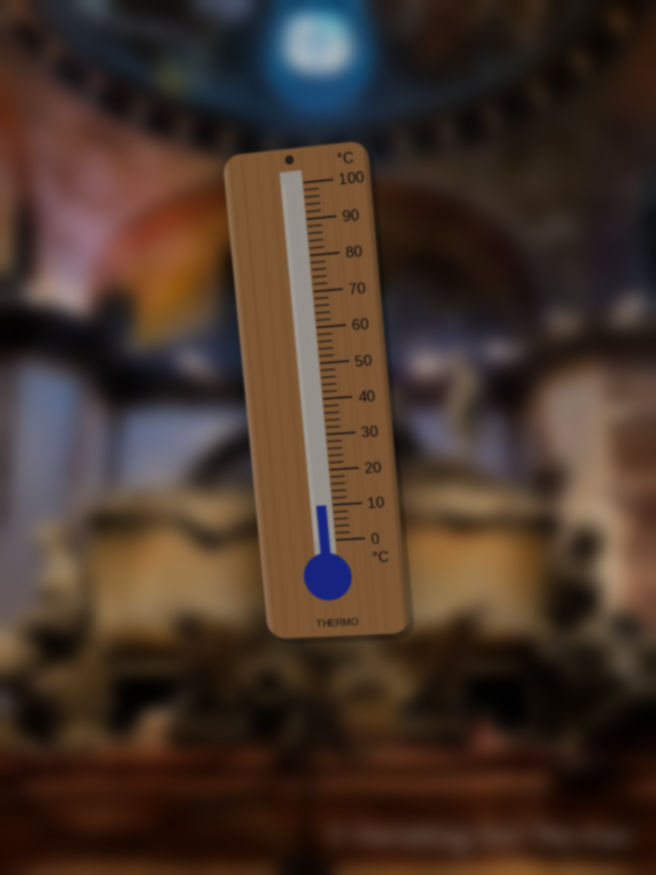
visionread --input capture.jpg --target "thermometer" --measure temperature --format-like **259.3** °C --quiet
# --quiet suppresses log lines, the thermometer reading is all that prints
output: **10** °C
